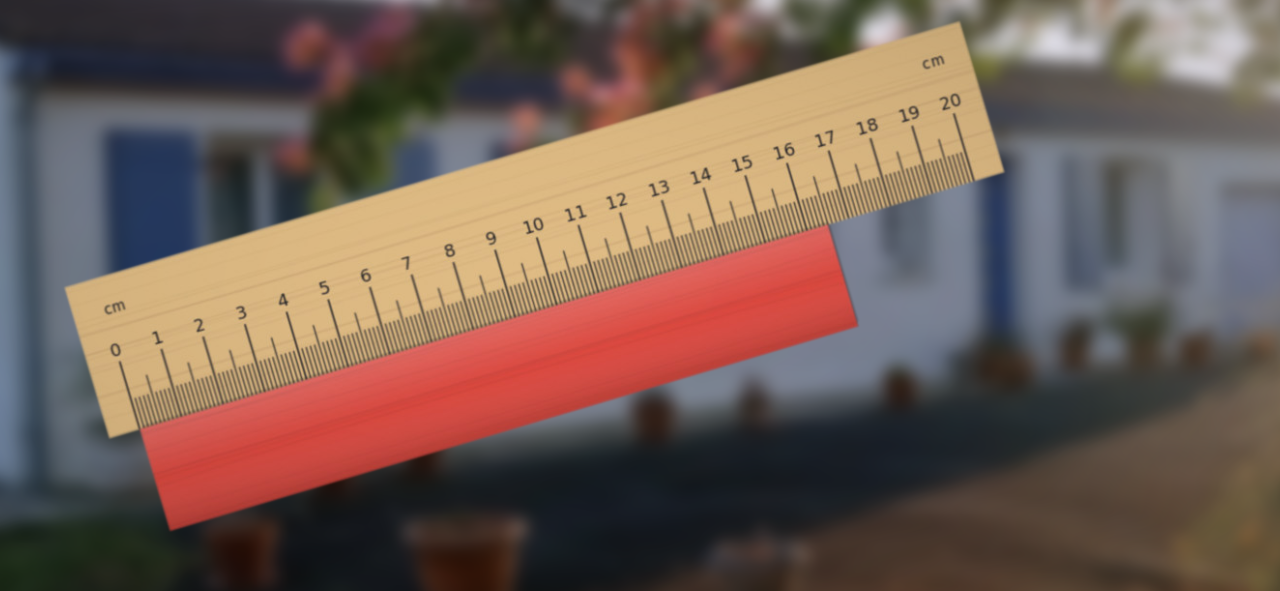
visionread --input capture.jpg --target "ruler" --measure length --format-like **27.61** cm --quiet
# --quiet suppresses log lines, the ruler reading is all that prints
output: **16.5** cm
